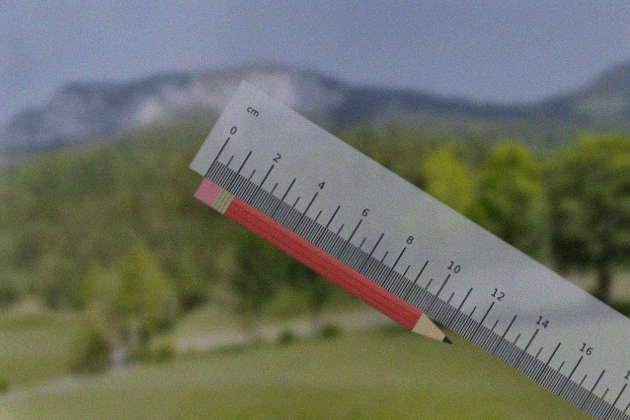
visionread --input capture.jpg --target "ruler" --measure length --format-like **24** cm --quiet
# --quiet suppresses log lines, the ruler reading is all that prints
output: **11.5** cm
